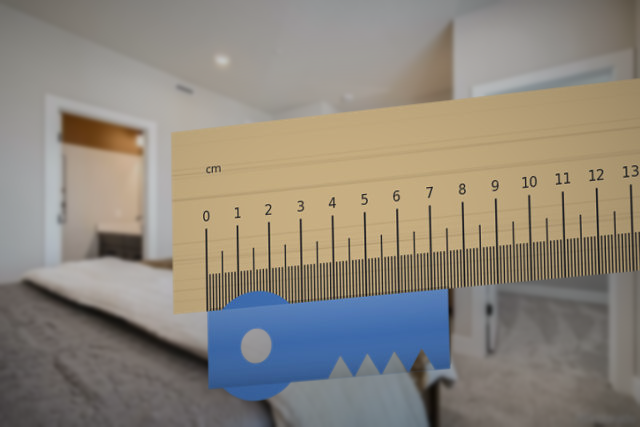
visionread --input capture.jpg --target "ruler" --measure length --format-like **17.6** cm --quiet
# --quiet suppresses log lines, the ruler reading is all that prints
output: **7.5** cm
